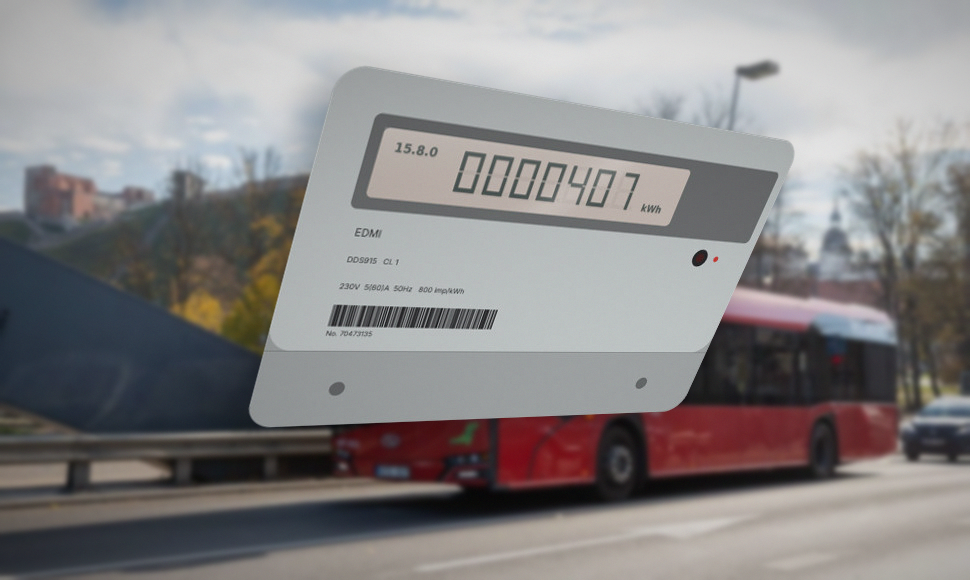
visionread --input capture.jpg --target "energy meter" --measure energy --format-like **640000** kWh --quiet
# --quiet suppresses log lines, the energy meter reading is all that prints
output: **407** kWh
